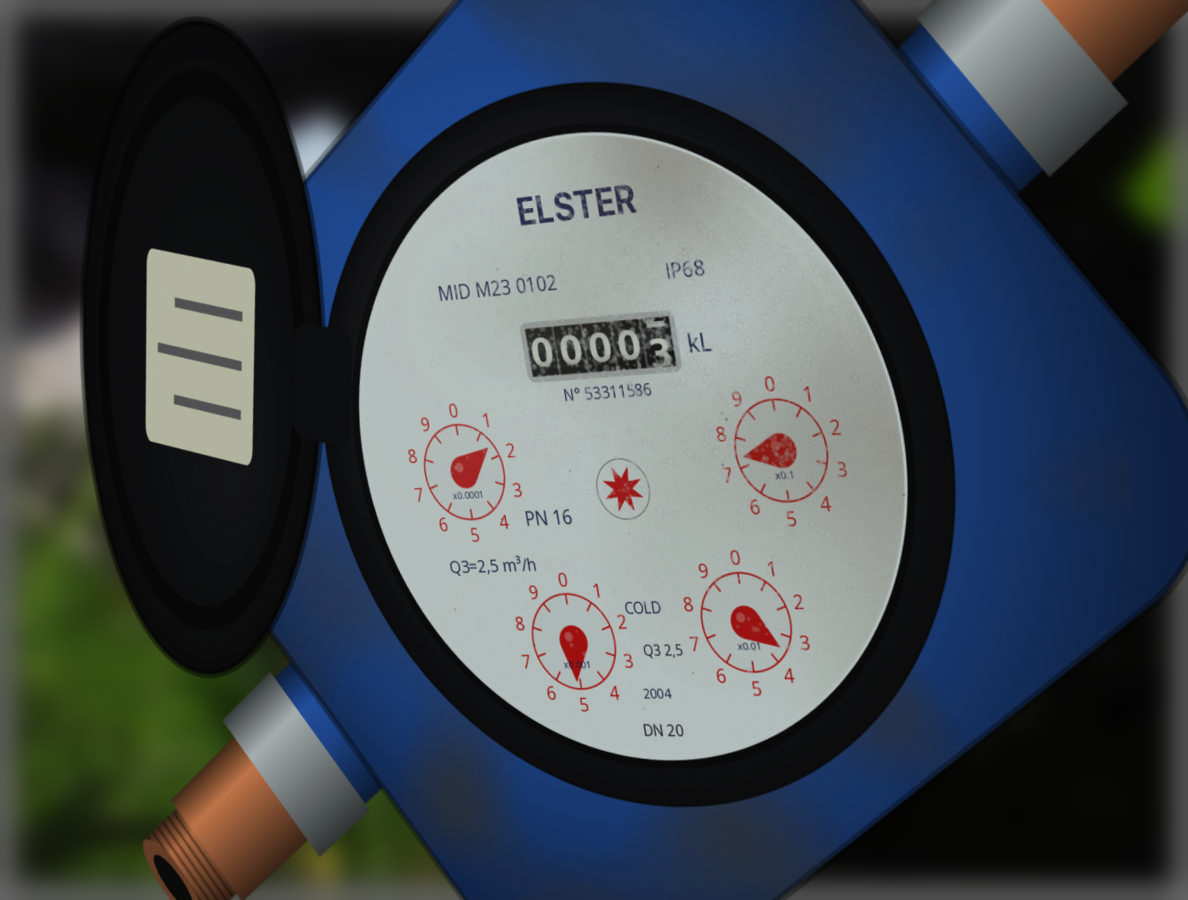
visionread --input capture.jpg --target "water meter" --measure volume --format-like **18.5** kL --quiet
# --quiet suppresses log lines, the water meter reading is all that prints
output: **2.7351** kL
